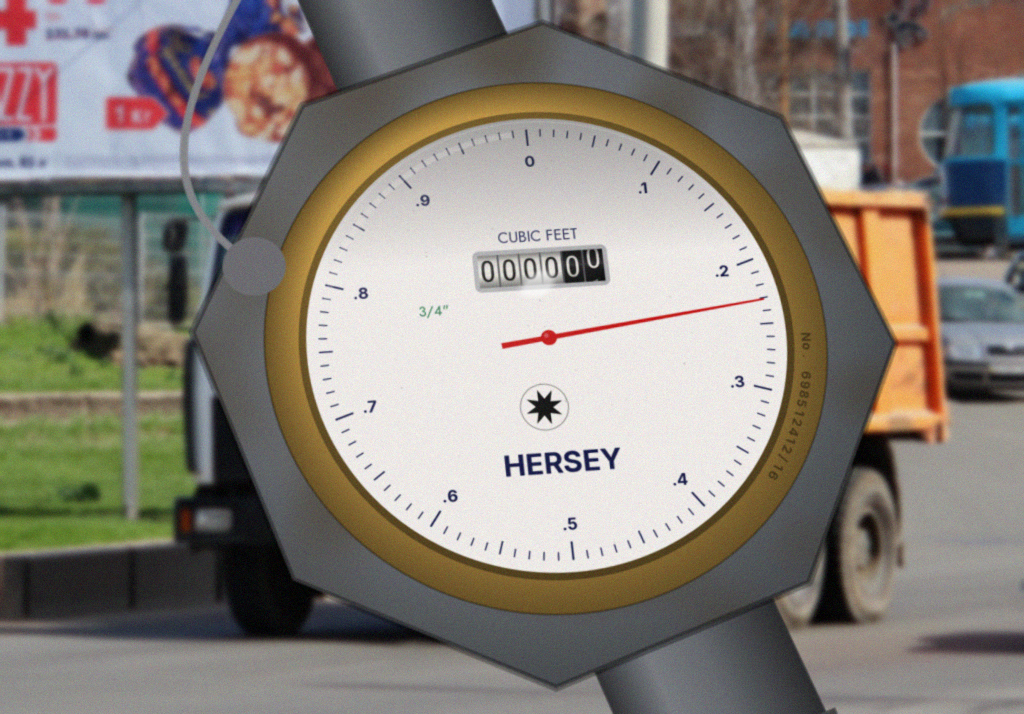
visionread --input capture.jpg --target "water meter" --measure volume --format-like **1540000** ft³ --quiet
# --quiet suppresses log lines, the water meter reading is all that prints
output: **0.23** ft³
